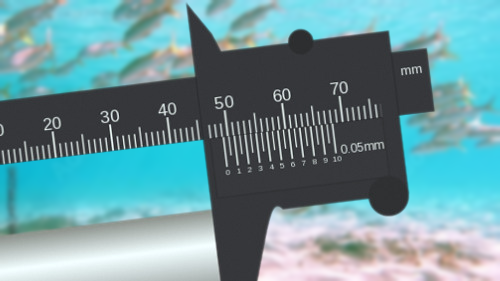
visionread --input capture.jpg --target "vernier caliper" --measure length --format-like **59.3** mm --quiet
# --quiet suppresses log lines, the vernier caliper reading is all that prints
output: **49.2** mm
